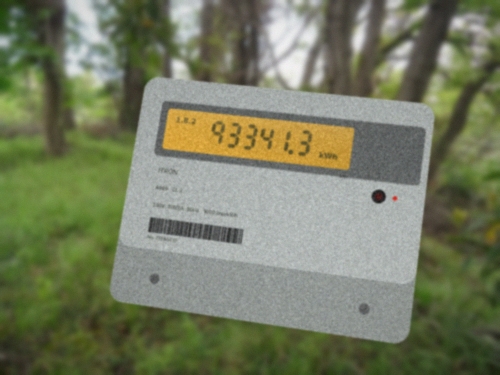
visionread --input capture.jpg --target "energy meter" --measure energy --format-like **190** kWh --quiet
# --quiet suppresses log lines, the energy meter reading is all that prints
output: **93341.3** kWh
